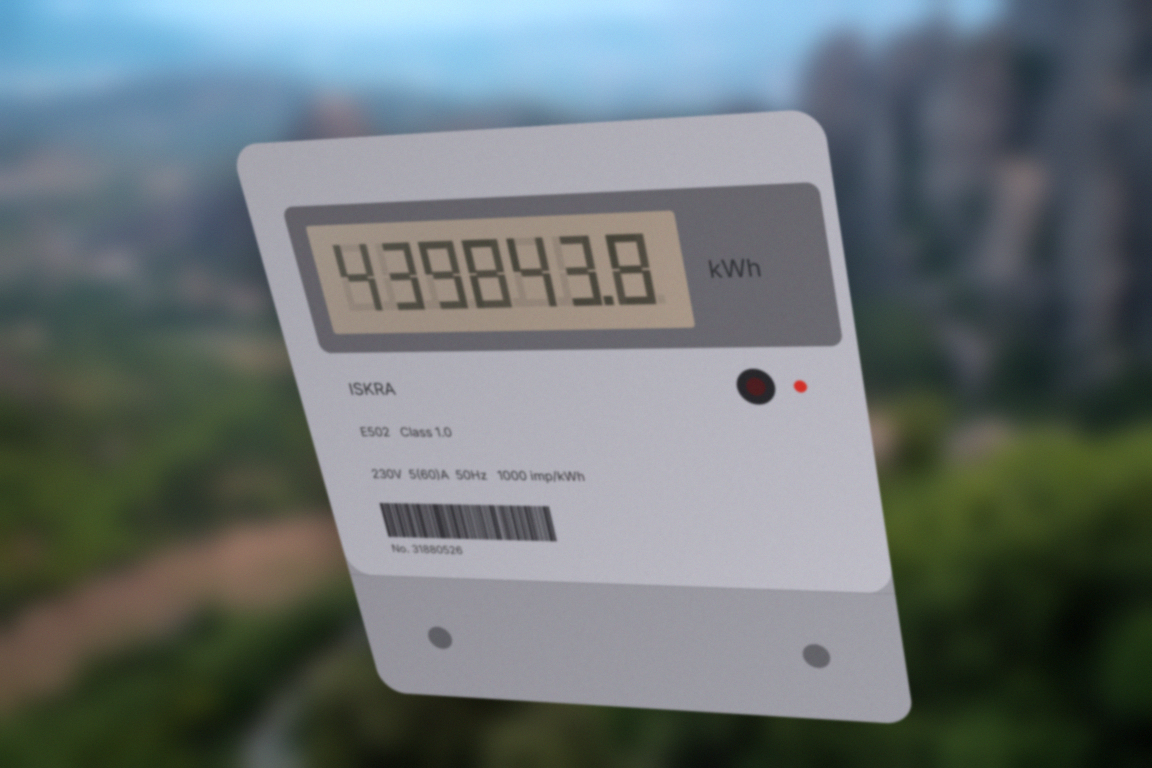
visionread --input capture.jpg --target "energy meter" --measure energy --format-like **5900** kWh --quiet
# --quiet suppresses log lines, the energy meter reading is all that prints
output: **439843.8** kWh
